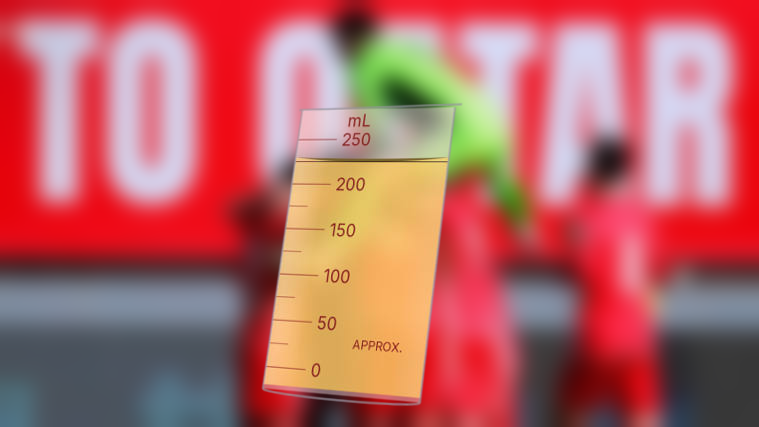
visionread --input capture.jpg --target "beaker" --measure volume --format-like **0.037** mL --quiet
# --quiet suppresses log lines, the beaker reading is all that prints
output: **225** mL
